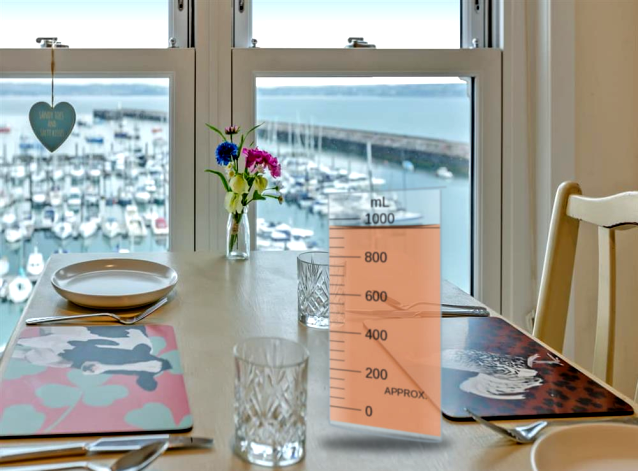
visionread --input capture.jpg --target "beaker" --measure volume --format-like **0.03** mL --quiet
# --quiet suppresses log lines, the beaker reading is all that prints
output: **950** mL
